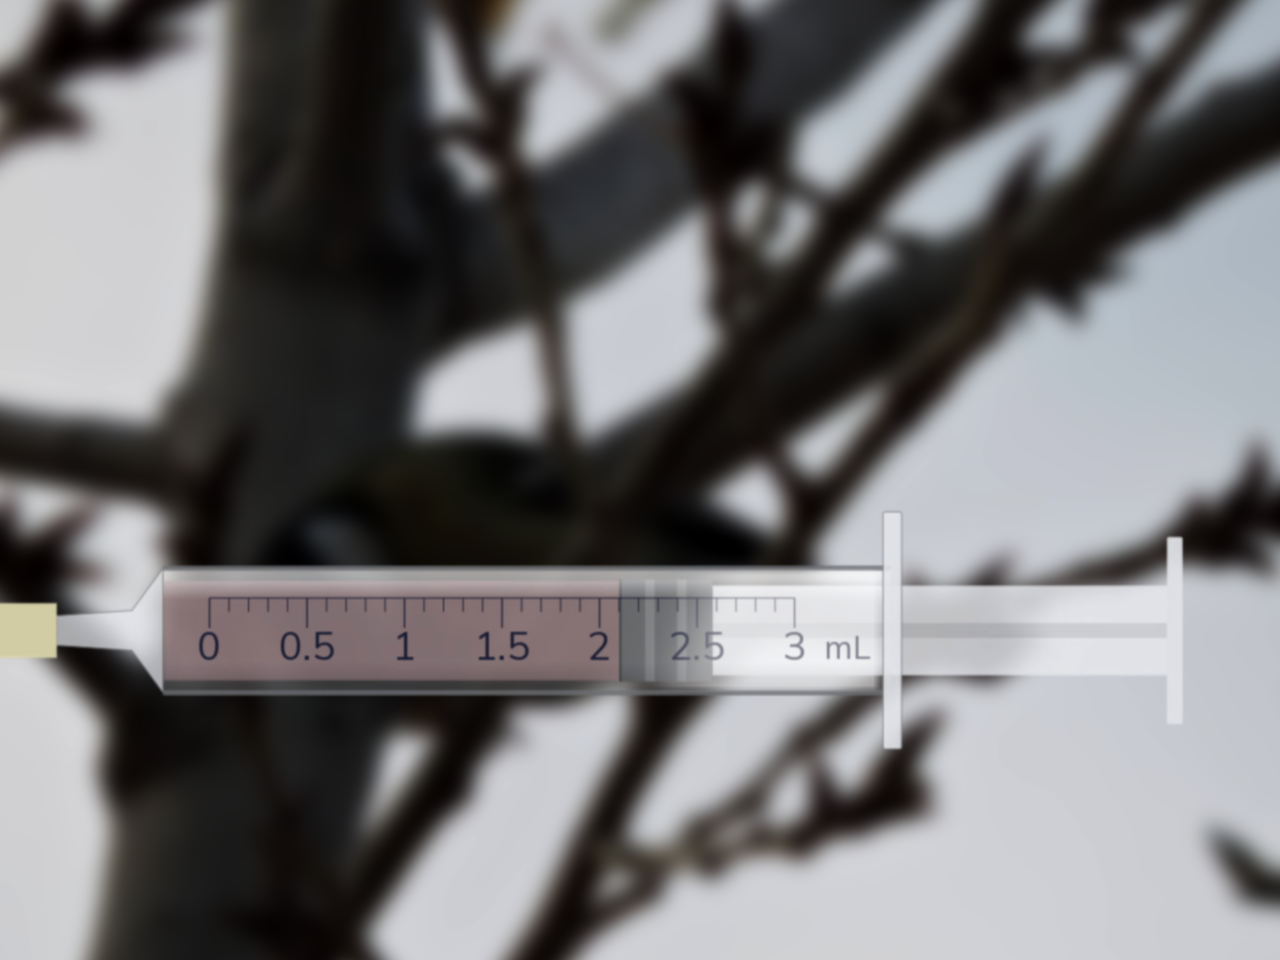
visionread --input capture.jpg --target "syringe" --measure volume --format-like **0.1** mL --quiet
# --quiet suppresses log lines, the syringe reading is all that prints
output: **2.1** mL
